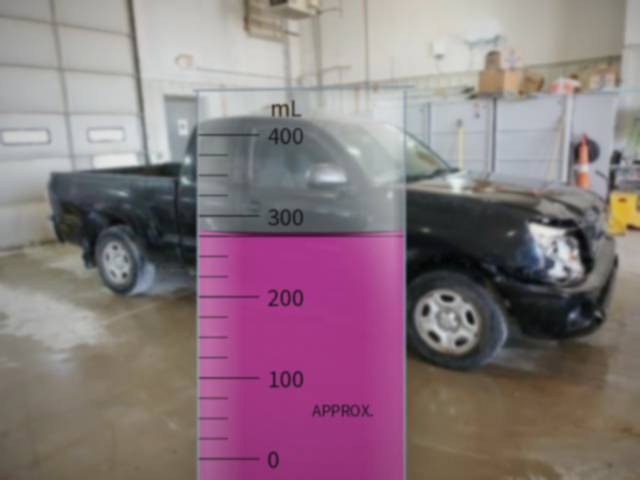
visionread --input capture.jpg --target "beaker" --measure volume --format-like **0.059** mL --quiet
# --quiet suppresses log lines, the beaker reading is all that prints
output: **275** mL
